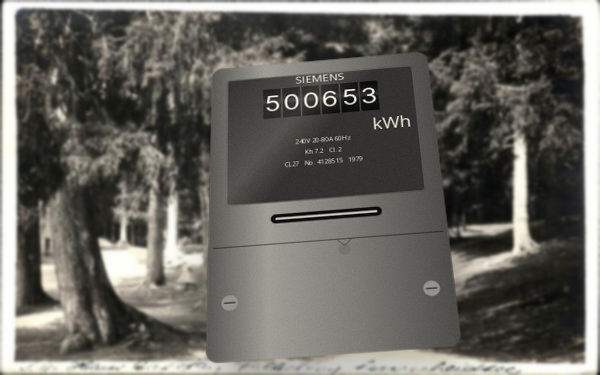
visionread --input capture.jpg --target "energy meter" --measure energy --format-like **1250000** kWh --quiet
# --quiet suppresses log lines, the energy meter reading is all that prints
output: **500653** kWh
